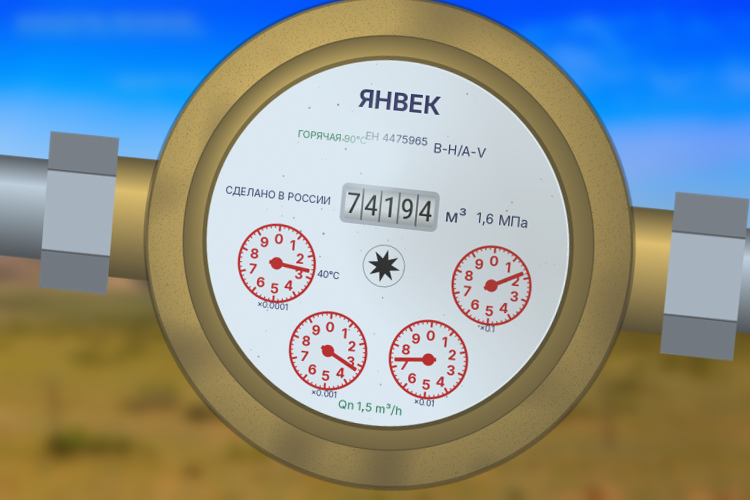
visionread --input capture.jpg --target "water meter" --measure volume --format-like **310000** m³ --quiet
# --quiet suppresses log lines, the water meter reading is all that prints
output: **74194.1732** m³
